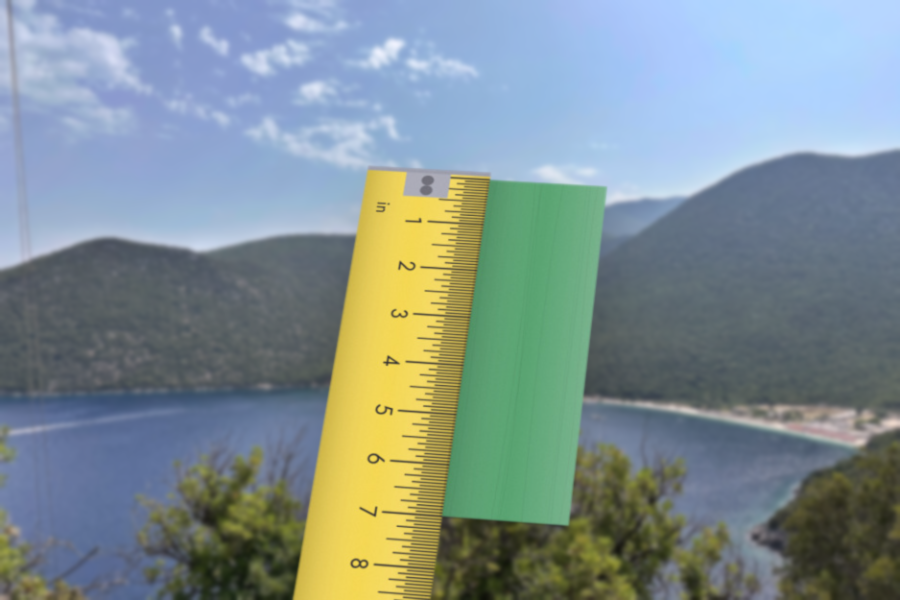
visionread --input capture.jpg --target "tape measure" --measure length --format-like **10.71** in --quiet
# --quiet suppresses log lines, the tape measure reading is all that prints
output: **7** in
